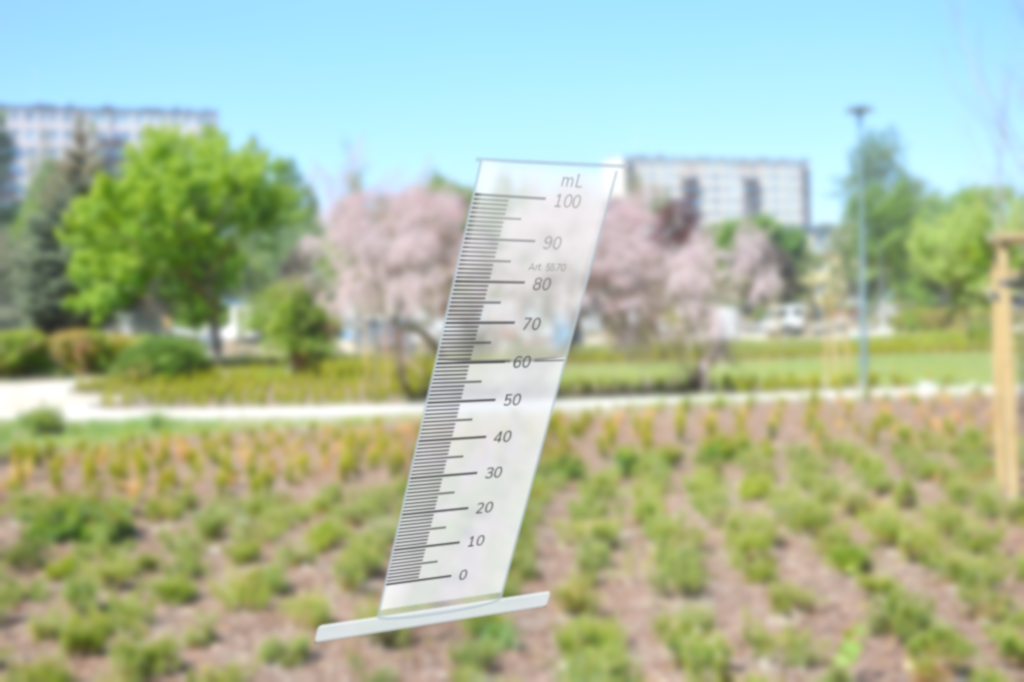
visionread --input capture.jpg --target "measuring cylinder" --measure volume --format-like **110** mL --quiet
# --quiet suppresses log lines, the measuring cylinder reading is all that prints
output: **60** mL
